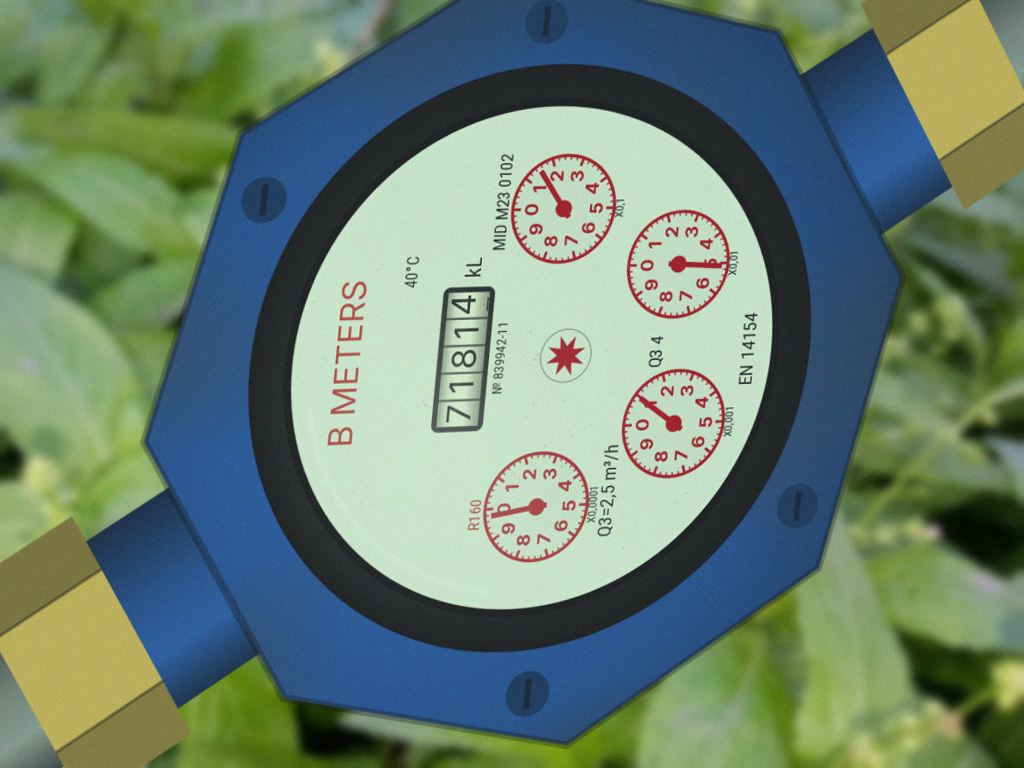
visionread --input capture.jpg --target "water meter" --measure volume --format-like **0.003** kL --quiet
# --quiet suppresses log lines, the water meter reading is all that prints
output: **71814.1509** kL
